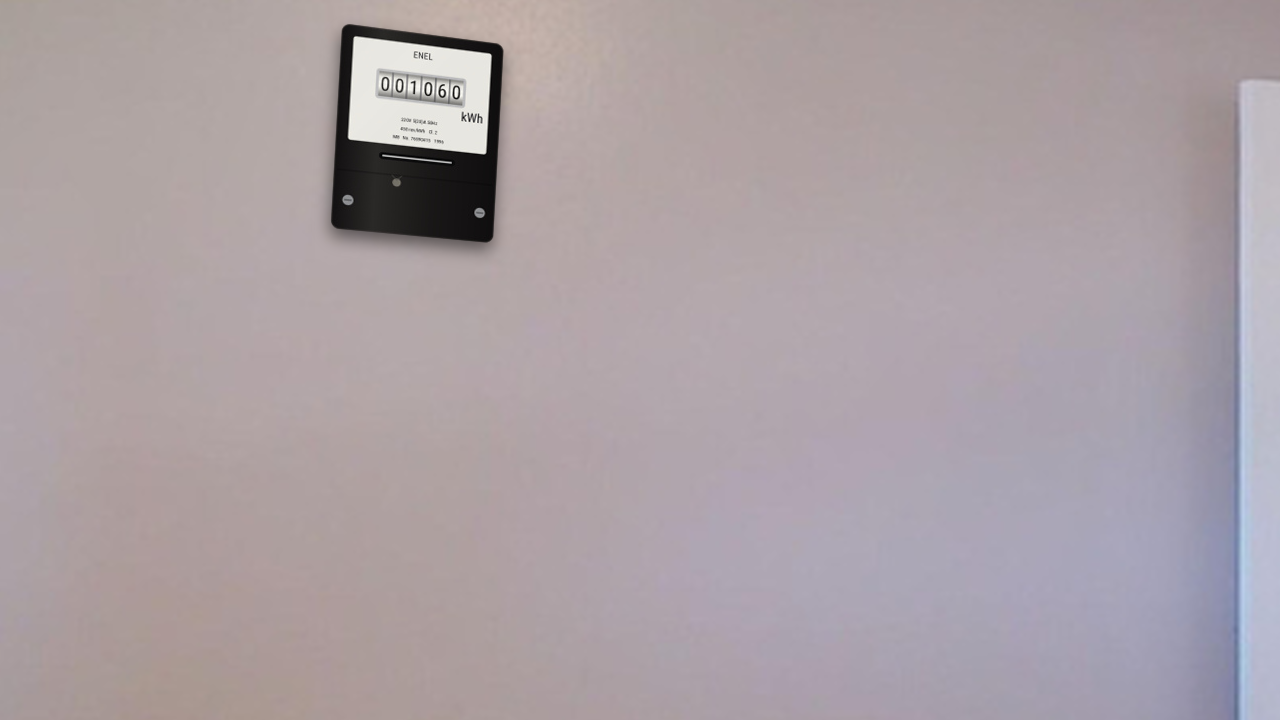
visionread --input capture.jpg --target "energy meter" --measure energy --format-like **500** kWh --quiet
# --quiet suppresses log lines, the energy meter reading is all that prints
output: **1060** kWh
